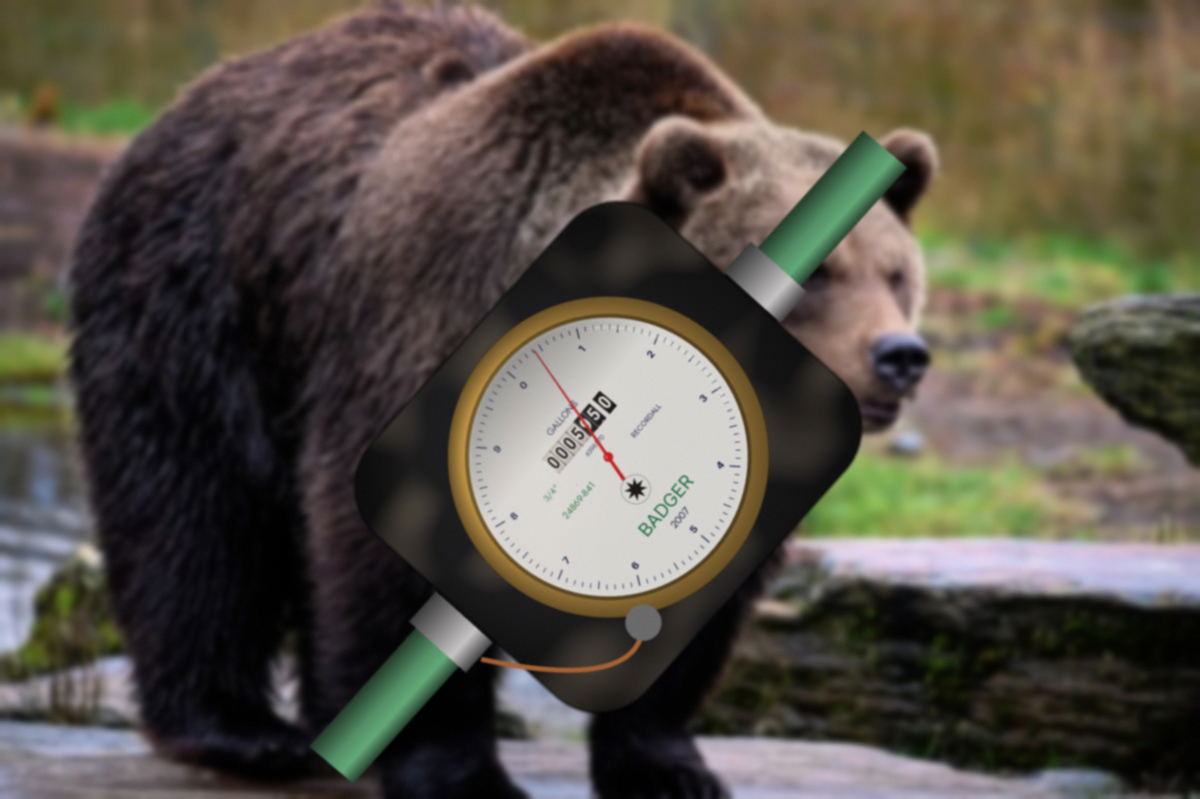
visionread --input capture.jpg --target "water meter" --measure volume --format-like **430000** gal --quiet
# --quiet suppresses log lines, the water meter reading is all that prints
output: **5950.4** gal
